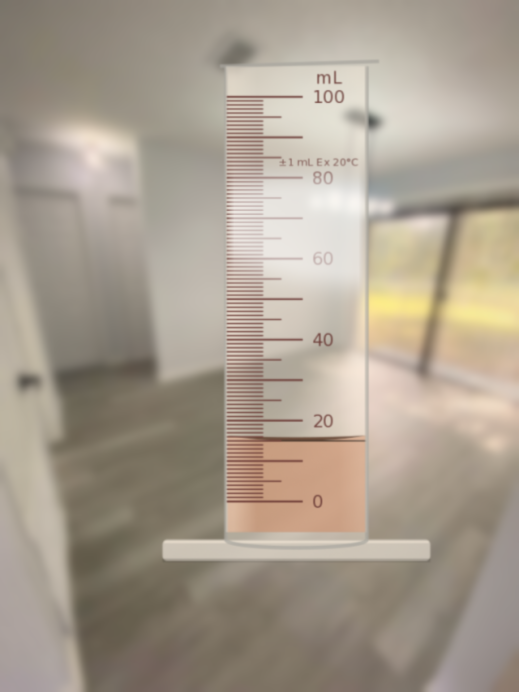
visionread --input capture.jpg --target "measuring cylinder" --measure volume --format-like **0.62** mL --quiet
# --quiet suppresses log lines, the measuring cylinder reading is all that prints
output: **15** mL
